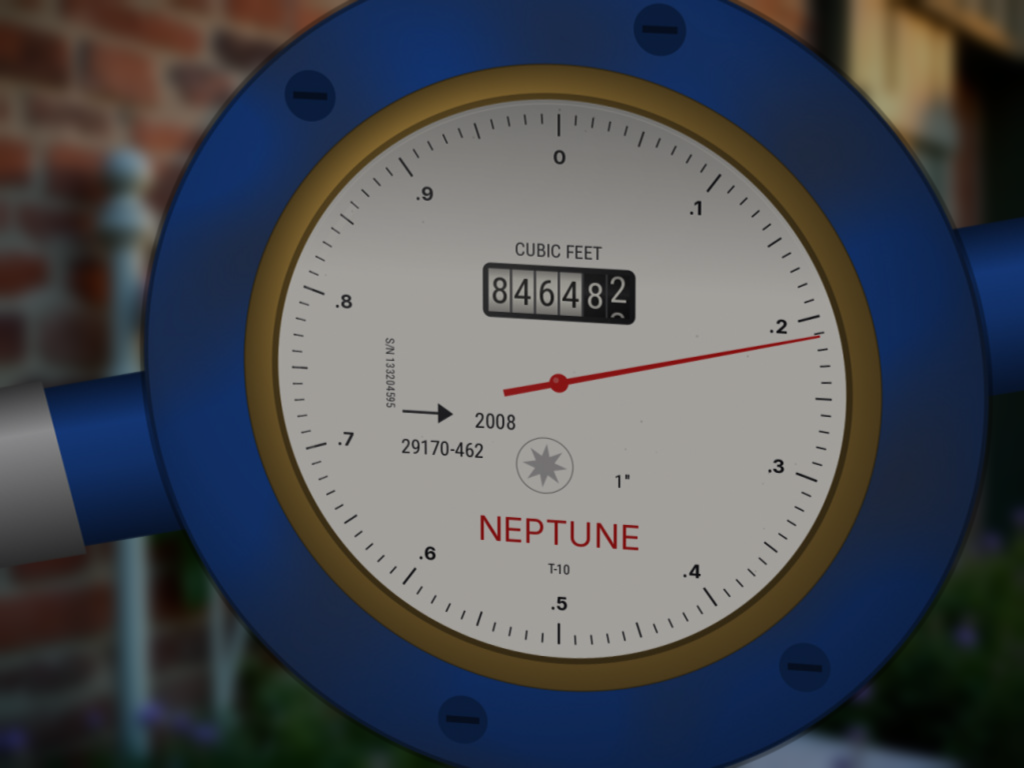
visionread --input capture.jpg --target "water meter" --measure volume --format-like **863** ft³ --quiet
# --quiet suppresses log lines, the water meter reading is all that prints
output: **846482.21** ft³
